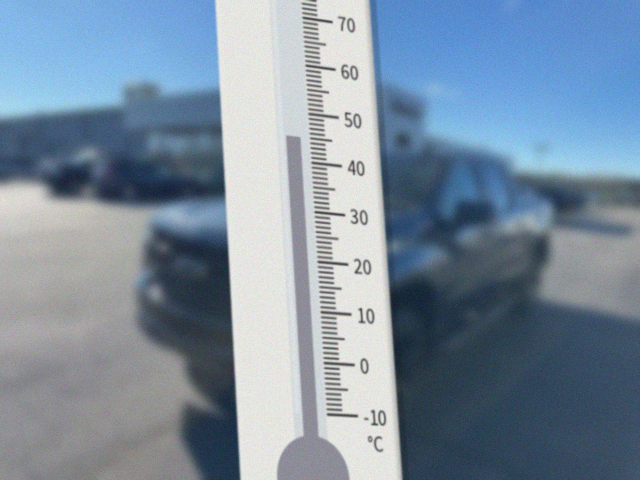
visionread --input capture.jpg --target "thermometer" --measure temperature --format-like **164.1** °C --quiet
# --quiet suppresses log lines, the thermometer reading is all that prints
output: **45** °C
